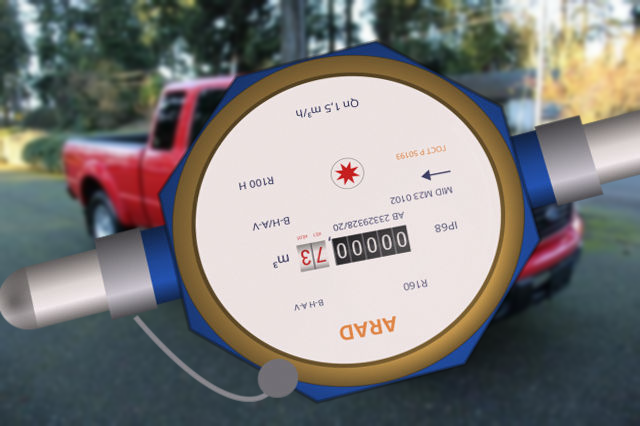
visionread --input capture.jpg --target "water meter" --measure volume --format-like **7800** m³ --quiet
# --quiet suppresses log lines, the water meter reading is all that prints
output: **0.73** m³
